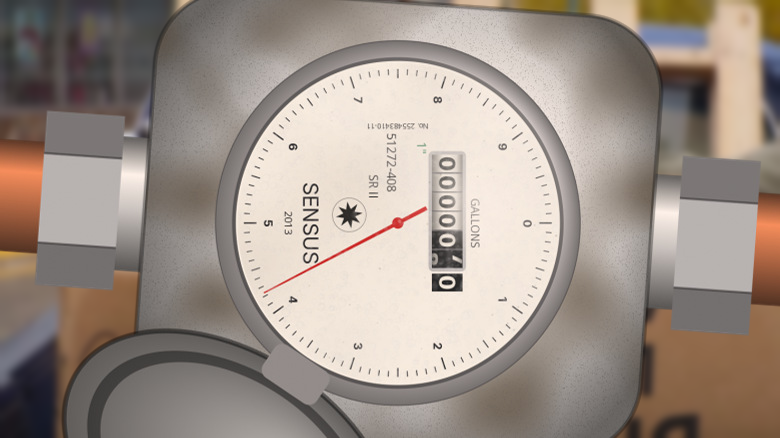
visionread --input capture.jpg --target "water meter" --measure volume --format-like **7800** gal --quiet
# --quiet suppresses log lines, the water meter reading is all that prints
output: **74.2** gal
